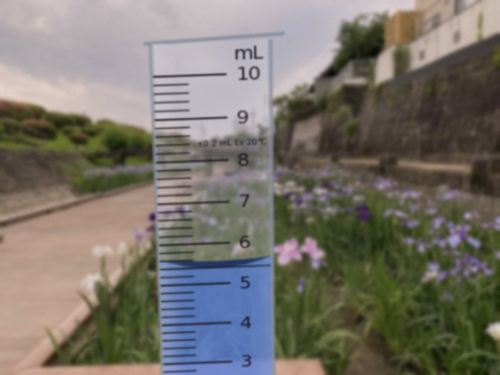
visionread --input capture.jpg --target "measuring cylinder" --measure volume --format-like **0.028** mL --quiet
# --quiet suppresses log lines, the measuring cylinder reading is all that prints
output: **5.4** mL
